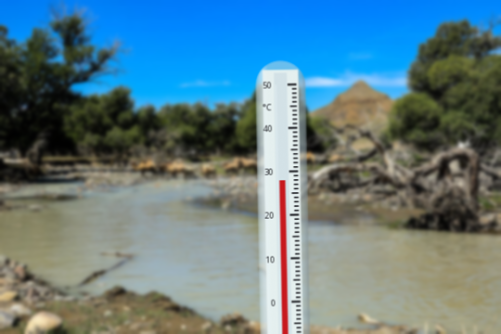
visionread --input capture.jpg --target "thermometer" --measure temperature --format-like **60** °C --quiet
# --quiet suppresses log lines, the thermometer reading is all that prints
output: **28** °C
